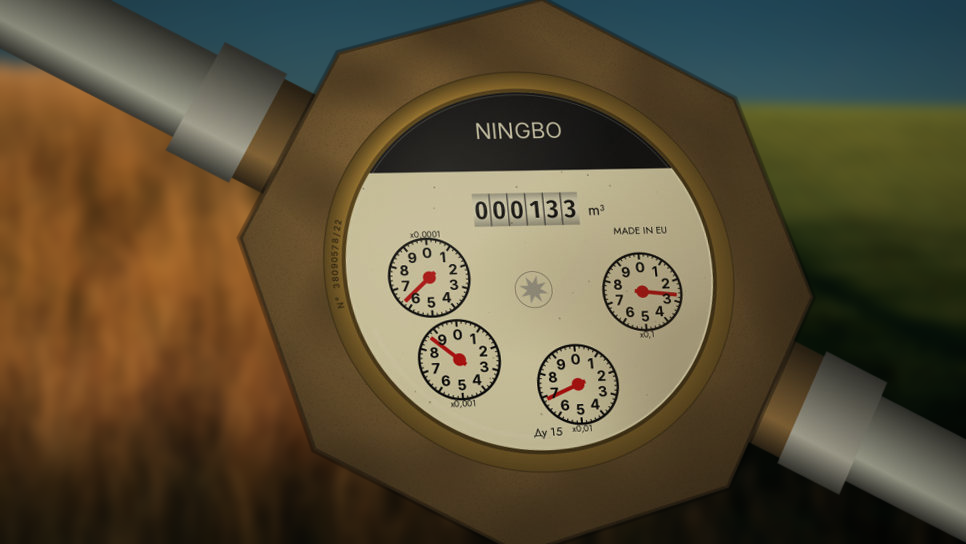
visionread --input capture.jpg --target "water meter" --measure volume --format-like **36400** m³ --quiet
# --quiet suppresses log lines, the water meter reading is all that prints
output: **133.2686** m³
